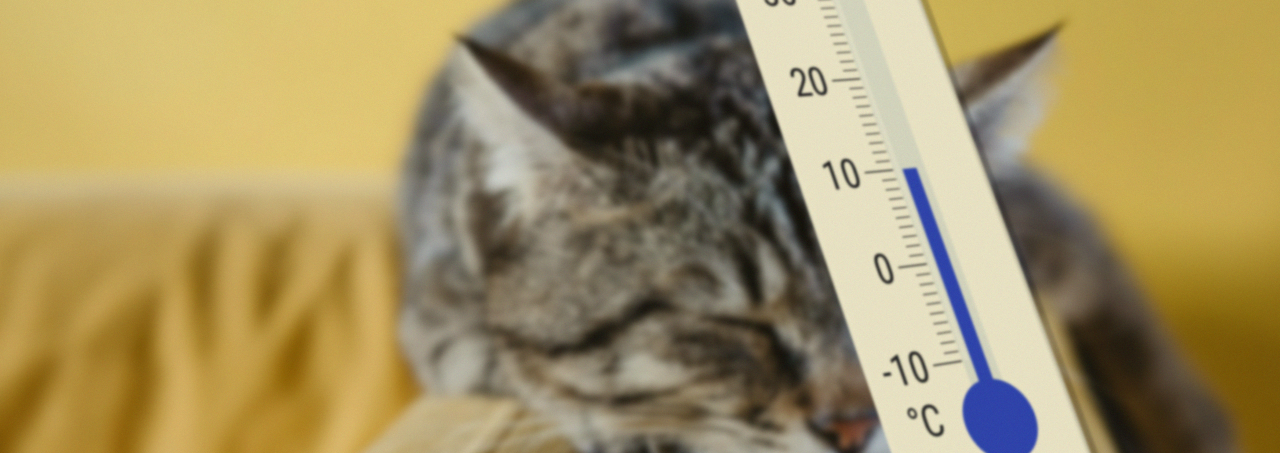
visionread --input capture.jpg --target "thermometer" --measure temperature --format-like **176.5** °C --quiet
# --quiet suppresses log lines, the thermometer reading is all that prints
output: **10** °C
